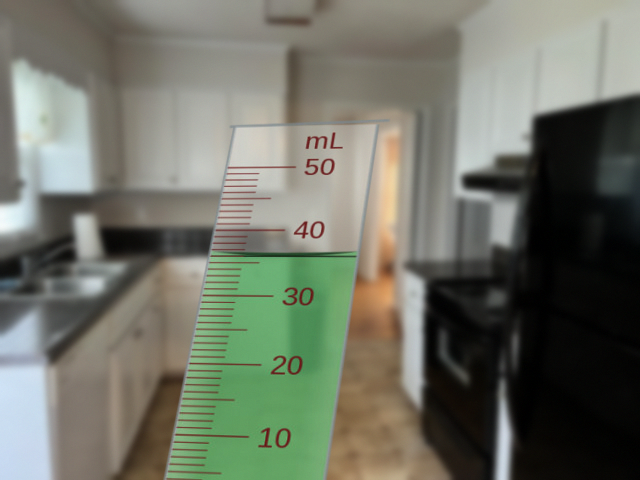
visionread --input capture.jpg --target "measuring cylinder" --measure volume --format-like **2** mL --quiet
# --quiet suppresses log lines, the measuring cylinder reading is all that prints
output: **36** mL
